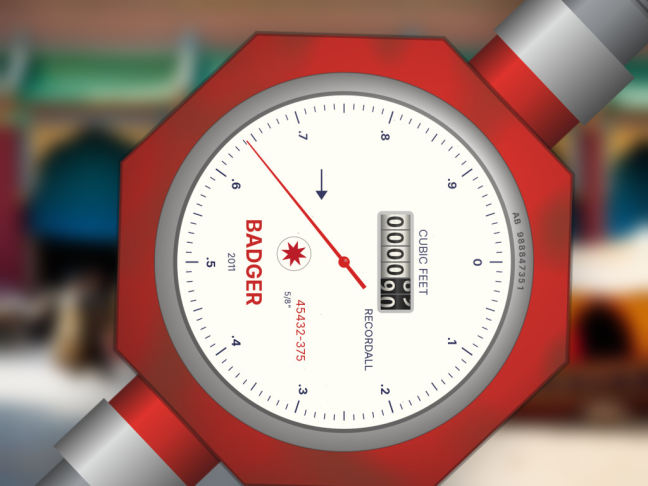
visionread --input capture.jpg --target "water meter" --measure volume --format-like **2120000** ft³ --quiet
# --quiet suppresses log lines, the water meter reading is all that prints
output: **89.64** ft³
